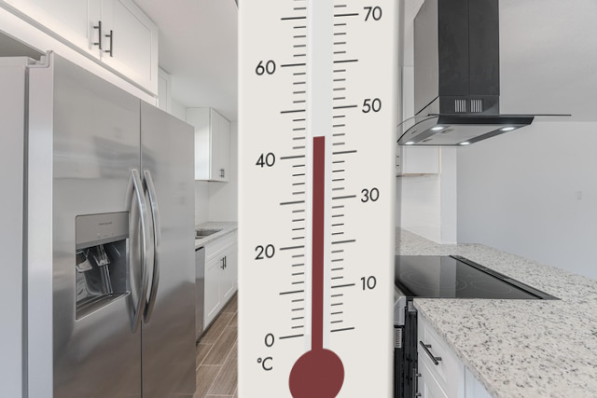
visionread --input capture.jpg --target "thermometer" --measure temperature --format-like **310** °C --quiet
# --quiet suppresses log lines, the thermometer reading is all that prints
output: **44** °C
